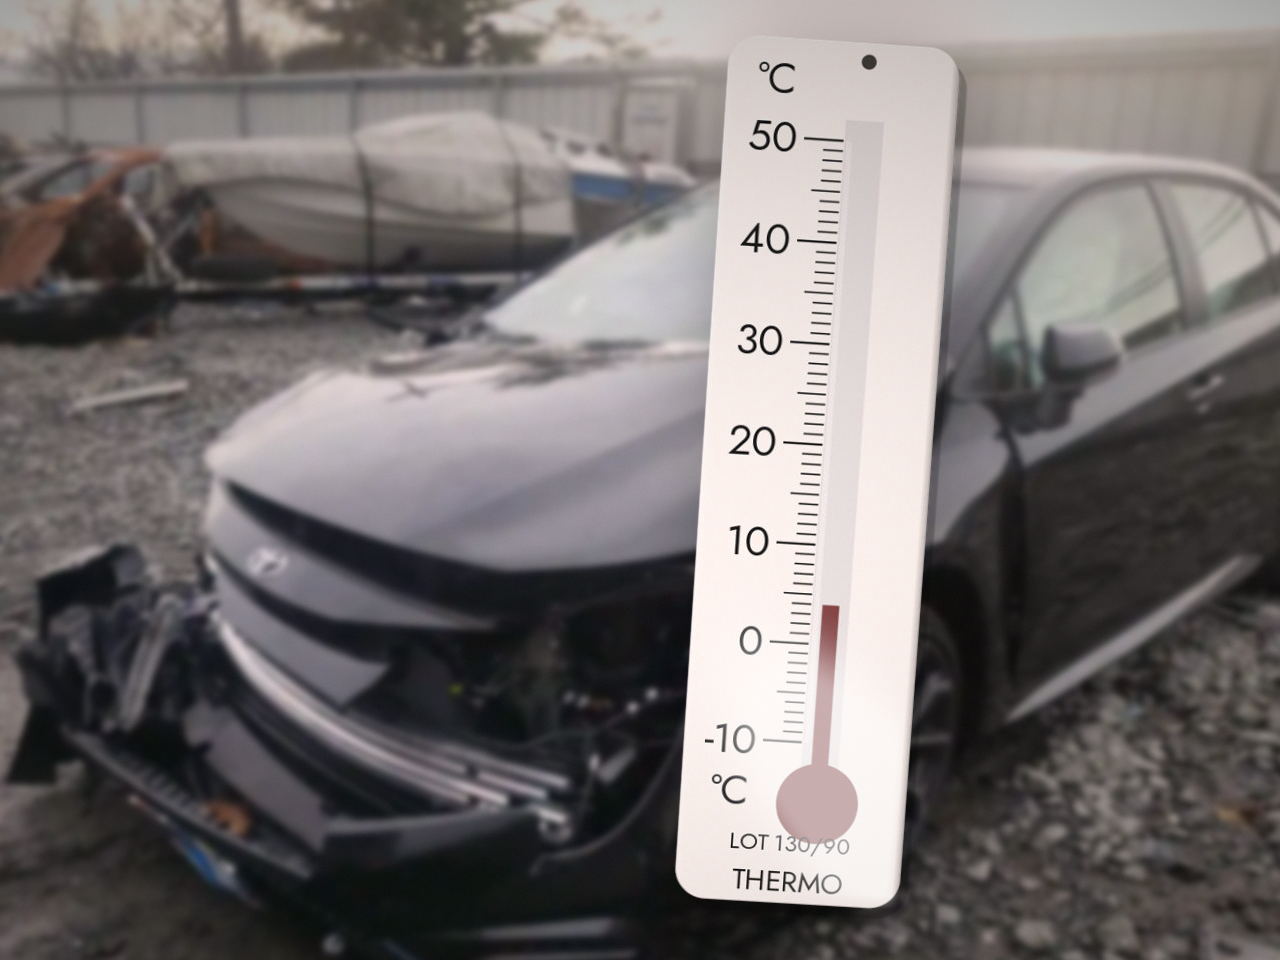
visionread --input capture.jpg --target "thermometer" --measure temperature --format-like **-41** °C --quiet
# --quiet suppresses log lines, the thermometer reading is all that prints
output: **4** °C
